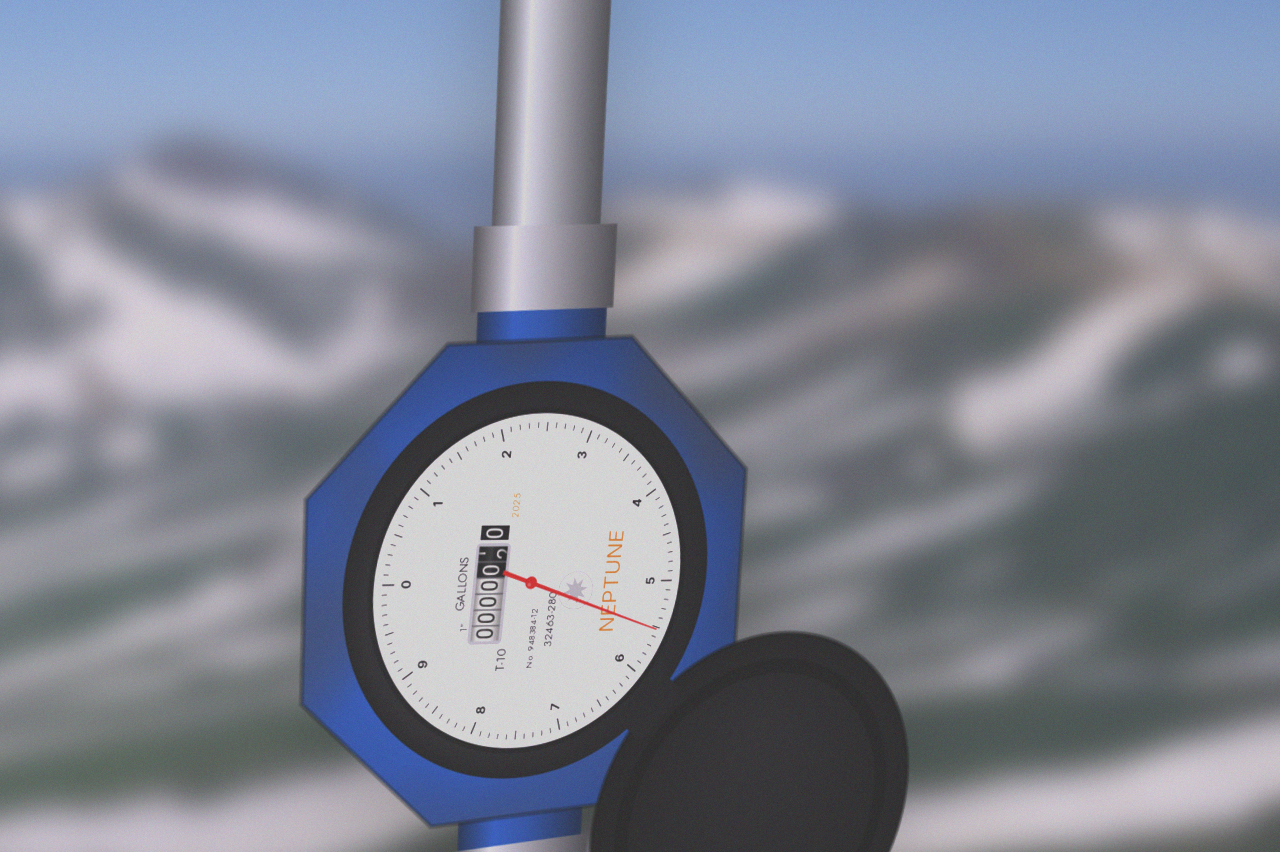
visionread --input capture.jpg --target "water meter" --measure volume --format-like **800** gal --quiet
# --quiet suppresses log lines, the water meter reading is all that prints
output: **15.5** gal
